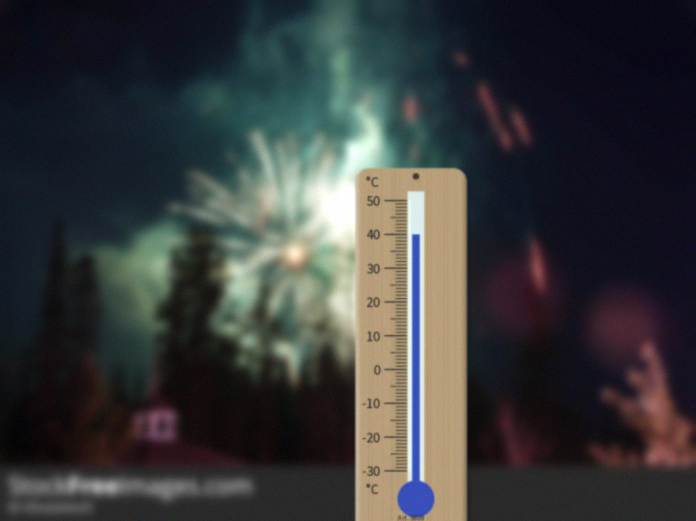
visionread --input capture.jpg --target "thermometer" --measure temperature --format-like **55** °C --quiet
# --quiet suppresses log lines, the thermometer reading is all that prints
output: **40** °C
